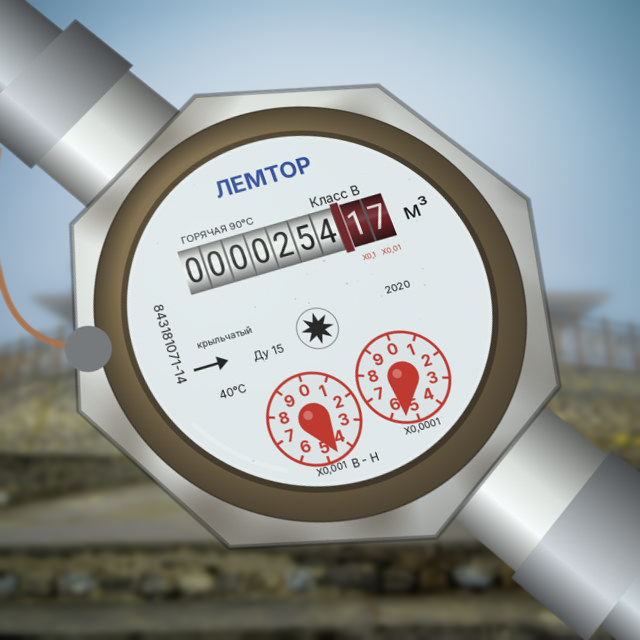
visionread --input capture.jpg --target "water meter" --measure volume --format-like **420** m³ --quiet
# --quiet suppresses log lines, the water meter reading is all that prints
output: **254.1745** m³
